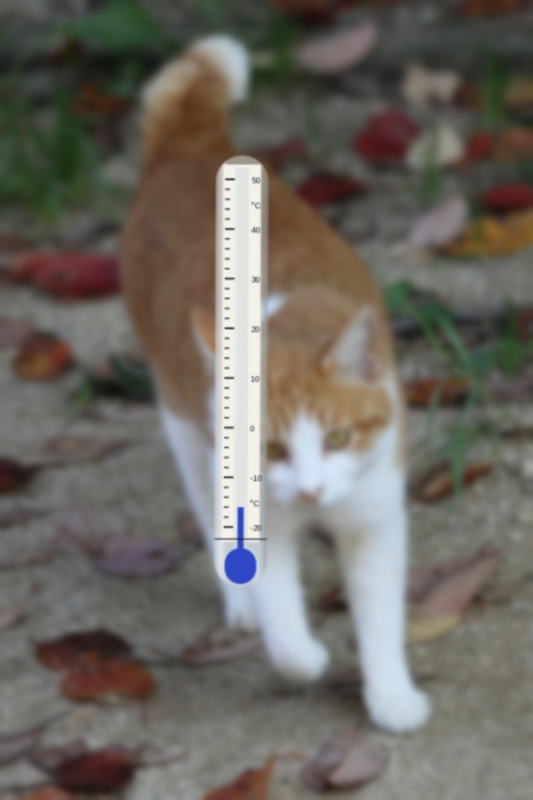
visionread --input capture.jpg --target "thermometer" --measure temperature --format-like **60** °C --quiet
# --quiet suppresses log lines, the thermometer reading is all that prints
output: **-16** °C
